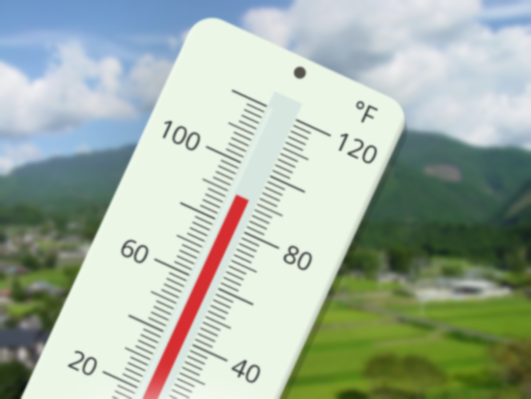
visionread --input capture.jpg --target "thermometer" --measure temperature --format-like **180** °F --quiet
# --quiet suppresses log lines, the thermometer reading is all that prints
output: **90** °F
